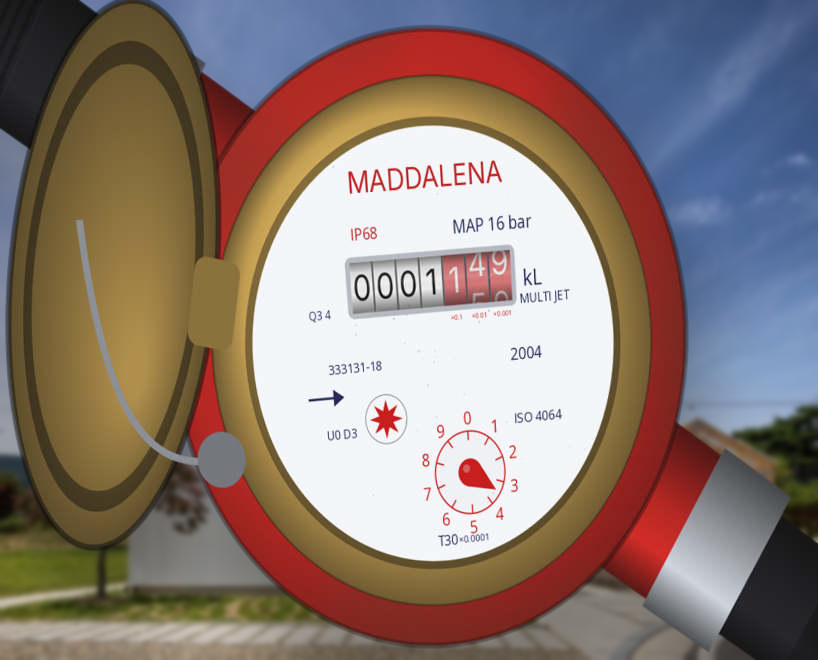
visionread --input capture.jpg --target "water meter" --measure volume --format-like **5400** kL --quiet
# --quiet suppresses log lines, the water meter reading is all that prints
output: **1.1493** kL
